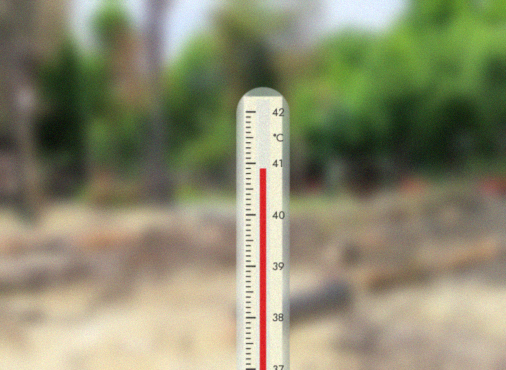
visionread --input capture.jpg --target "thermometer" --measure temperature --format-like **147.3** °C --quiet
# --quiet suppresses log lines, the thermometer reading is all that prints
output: **40.9** °C
